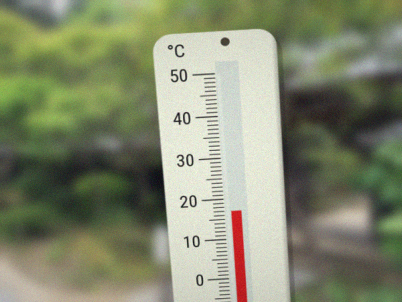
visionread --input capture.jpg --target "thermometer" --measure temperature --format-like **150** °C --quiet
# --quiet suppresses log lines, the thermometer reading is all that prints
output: **17** °C
